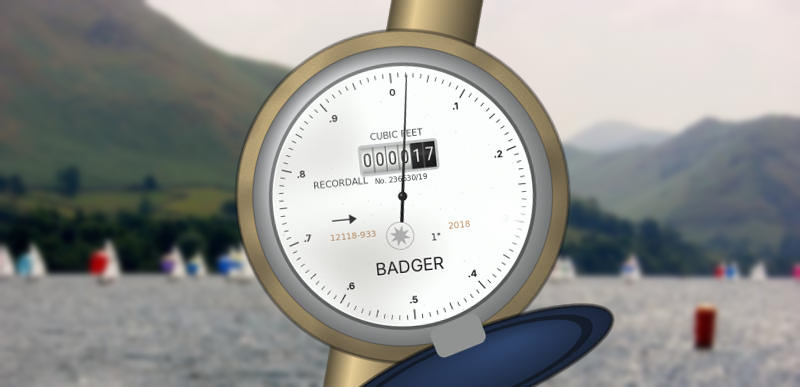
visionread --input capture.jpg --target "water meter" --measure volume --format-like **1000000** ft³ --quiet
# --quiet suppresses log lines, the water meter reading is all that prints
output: **17.02** ft³
